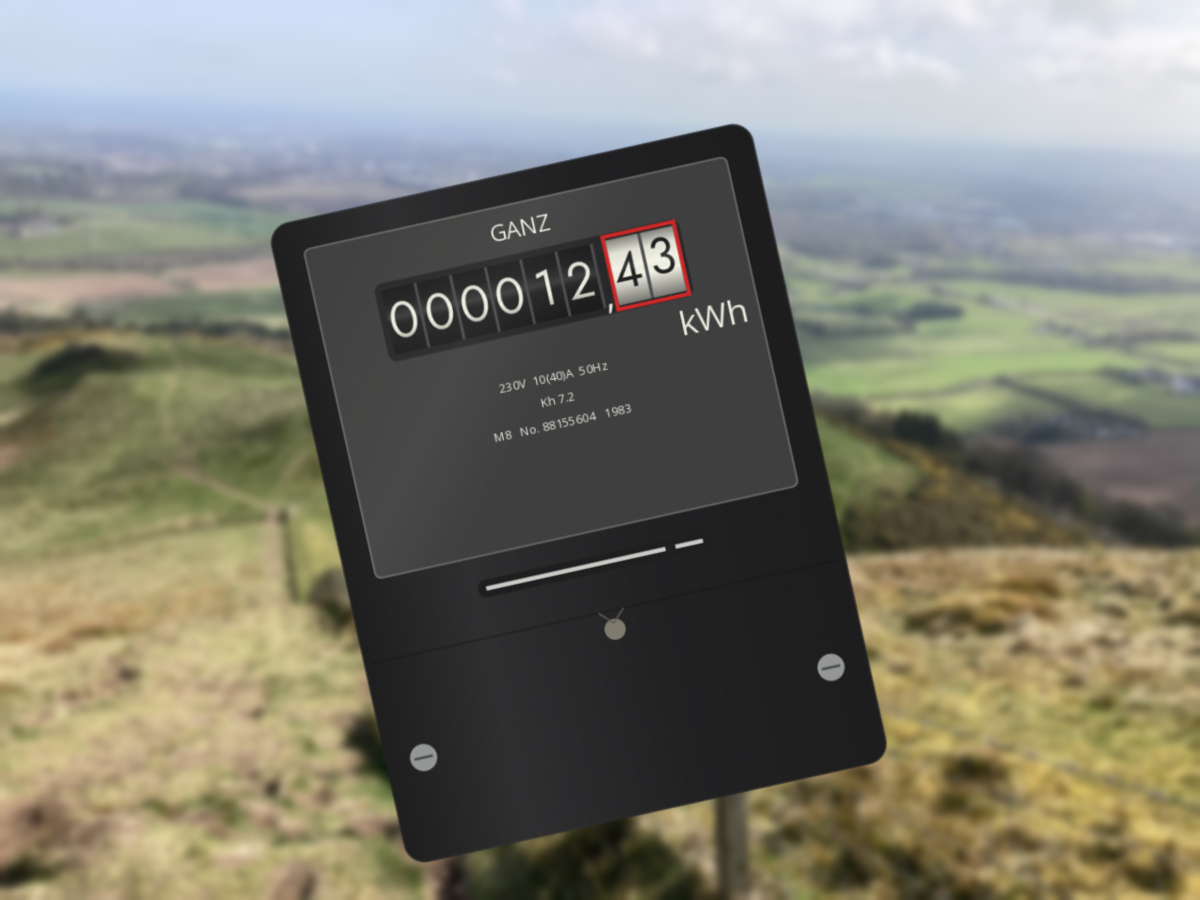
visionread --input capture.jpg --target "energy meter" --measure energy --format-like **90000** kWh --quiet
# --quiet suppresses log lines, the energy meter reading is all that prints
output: **12.43** kWh
